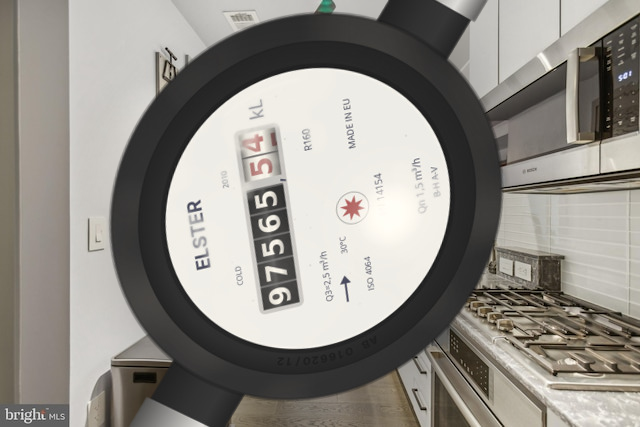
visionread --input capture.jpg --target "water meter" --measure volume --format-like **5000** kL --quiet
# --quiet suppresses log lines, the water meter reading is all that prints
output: **97565.54** kL
